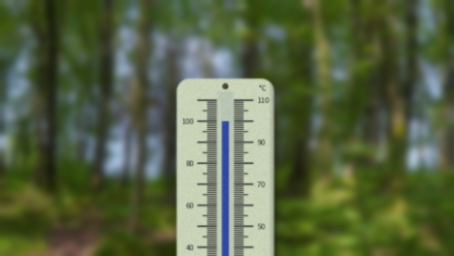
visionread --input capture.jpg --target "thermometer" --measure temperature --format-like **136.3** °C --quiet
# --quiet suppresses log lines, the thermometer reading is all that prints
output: **100** °C
